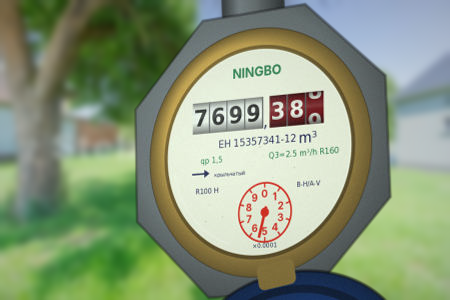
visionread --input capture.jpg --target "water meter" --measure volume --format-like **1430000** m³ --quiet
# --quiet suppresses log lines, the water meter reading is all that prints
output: **7699.3885** m³
